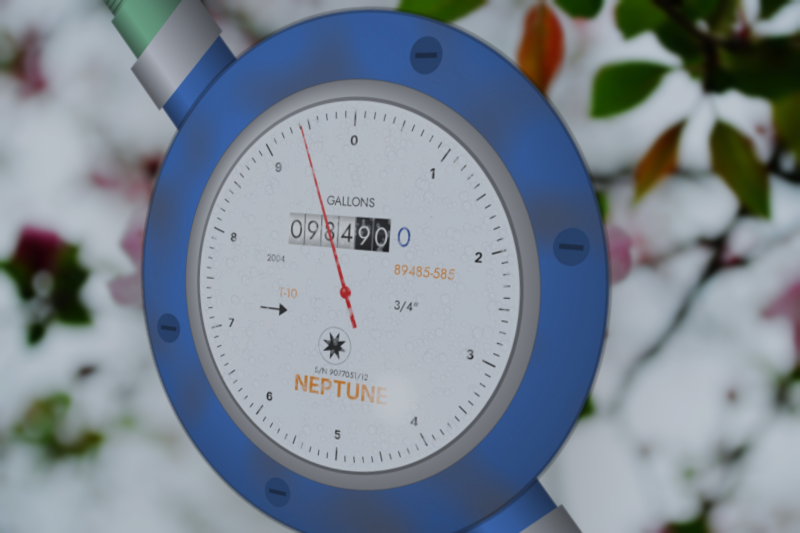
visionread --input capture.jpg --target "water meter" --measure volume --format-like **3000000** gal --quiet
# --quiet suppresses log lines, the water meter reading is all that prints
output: **984899.4** gal
